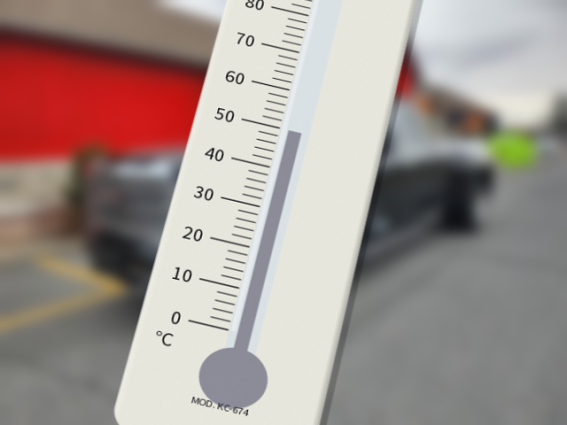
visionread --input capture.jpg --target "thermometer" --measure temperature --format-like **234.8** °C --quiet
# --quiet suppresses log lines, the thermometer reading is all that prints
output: **50** °C
